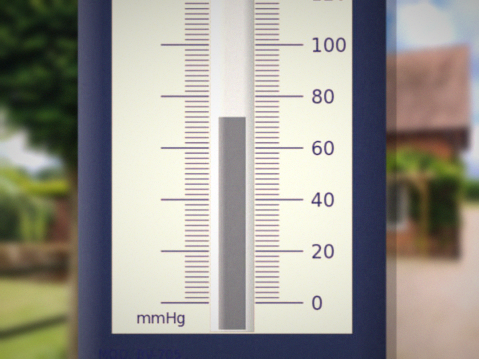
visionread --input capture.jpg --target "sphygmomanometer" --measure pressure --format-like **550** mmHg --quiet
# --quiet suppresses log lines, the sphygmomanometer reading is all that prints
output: **72** mmHg
